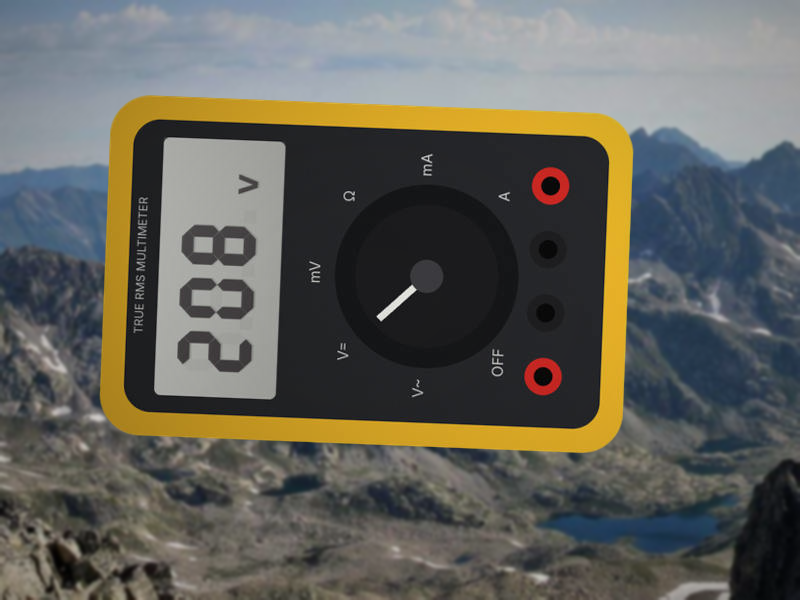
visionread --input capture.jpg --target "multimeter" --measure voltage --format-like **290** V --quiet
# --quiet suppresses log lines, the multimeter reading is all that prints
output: **208** V
